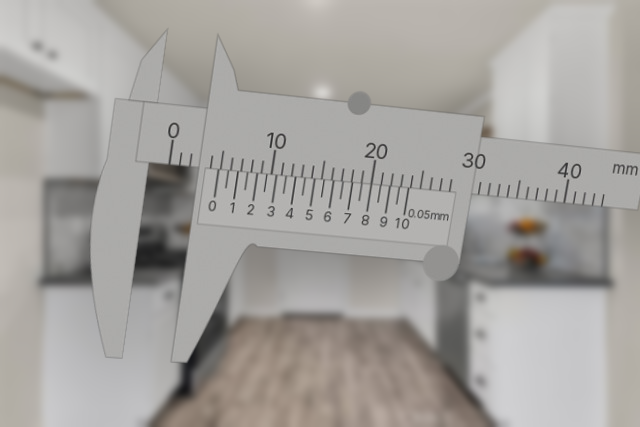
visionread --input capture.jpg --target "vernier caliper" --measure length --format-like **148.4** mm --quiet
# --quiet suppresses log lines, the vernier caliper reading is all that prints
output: **4.8** mm
